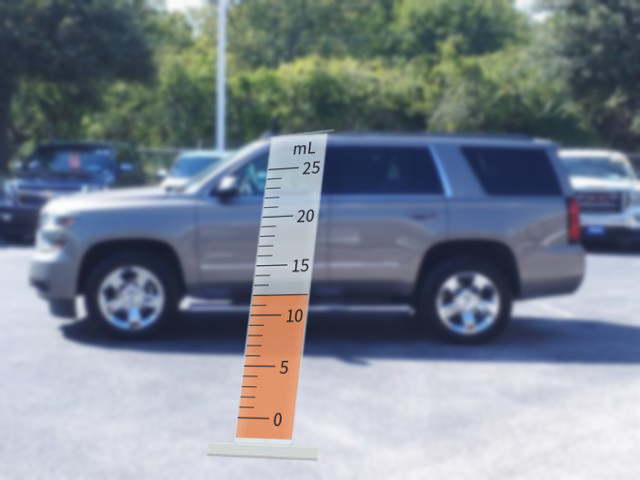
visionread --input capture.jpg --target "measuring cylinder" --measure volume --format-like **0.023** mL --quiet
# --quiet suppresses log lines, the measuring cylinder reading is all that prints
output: **12** mL
